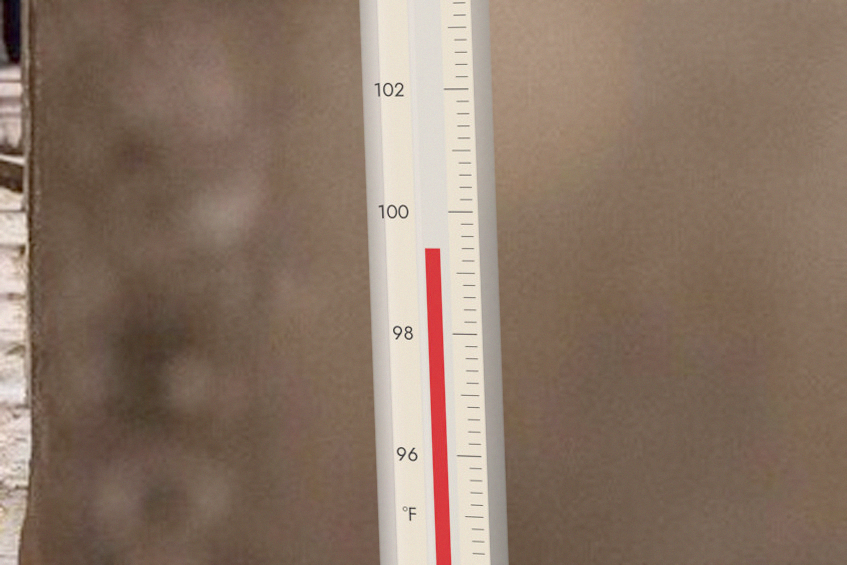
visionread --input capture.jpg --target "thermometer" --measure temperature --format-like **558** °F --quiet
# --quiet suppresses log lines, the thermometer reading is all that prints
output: **99.4** °F
